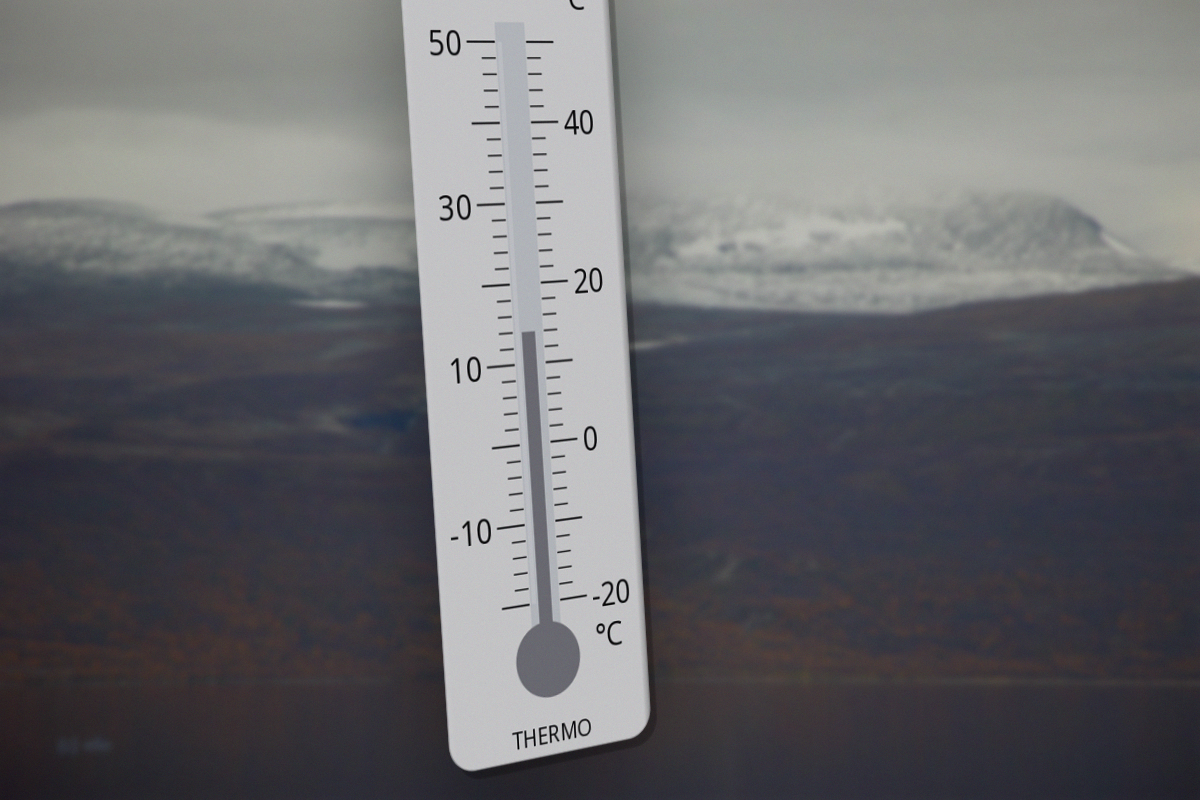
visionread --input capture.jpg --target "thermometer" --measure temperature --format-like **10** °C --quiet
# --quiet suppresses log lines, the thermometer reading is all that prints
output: **14** °C
